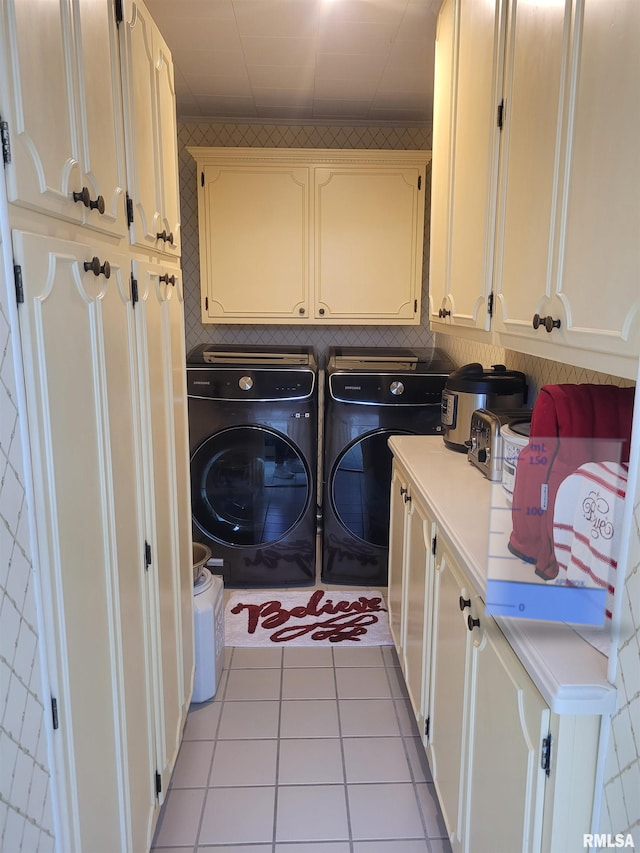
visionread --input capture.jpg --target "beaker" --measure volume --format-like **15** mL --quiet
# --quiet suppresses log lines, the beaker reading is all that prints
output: **25** mL
